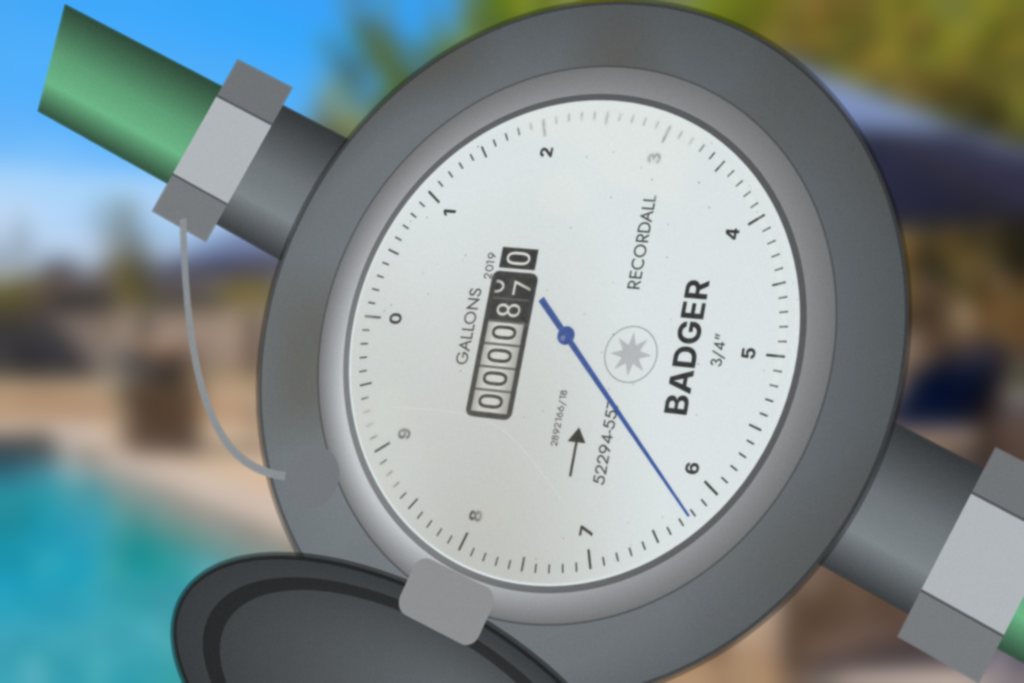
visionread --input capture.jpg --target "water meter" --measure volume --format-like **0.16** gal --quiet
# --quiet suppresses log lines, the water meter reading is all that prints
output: **866.2** gal
